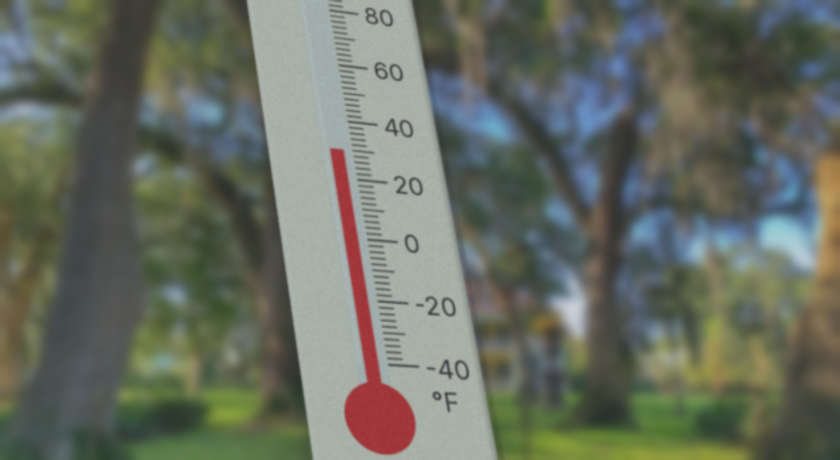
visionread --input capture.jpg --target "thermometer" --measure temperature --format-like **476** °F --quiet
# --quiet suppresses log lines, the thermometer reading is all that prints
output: **30** °F
